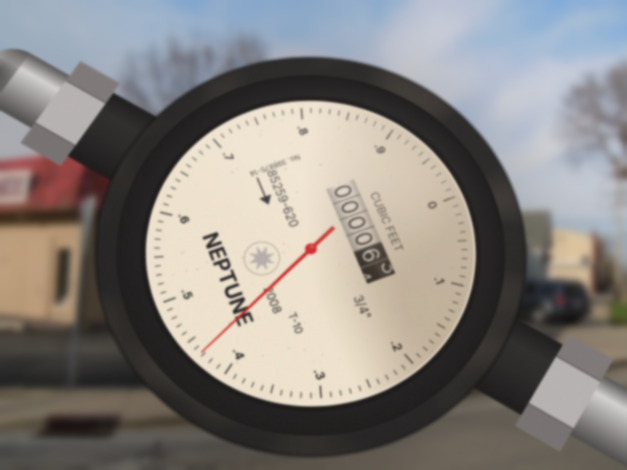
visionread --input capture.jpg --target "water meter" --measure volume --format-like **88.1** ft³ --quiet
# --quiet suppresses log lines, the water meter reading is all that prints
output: **63.43** ft³
